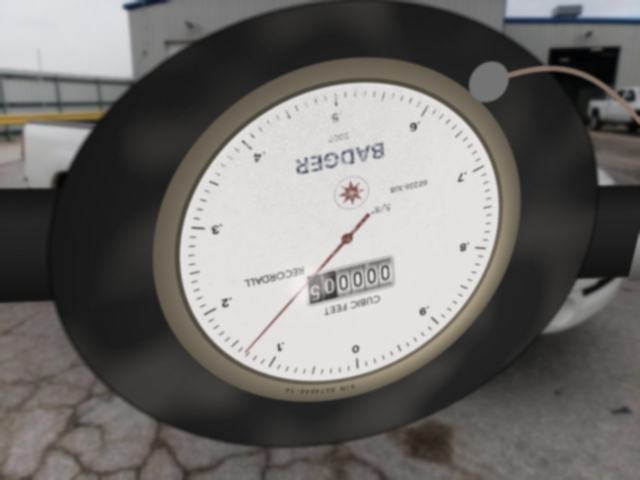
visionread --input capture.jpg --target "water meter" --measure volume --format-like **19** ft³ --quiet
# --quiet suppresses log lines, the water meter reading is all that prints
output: **5.13** ft³
